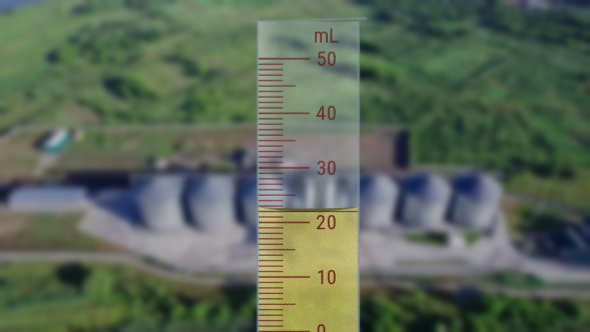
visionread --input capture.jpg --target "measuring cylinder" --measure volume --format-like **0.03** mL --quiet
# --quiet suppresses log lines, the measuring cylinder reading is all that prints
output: **22** mL
